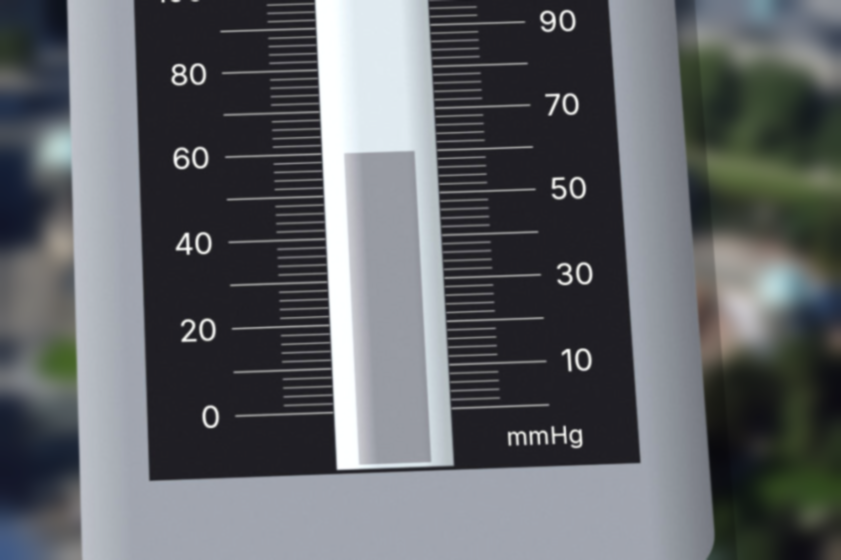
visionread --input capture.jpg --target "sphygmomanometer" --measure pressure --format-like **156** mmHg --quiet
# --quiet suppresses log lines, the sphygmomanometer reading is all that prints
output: **60** mmHg
